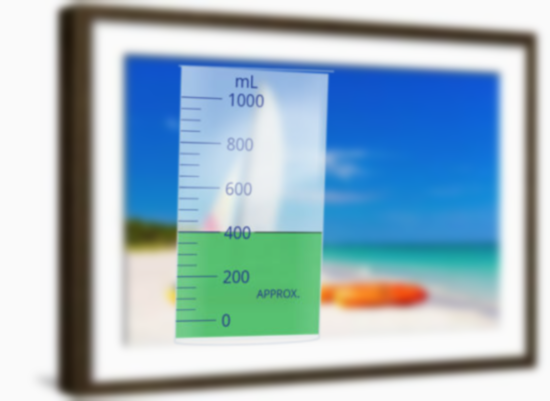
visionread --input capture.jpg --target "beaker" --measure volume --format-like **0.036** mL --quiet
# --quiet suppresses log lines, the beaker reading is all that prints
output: **400** mL
